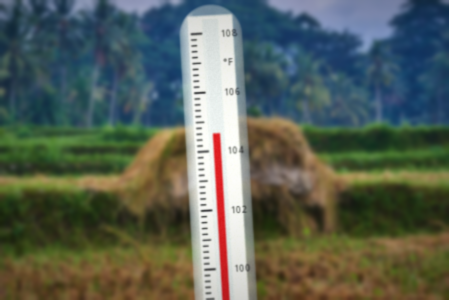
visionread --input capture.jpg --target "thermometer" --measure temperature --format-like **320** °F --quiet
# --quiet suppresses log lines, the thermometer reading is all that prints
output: **104.6** °F
